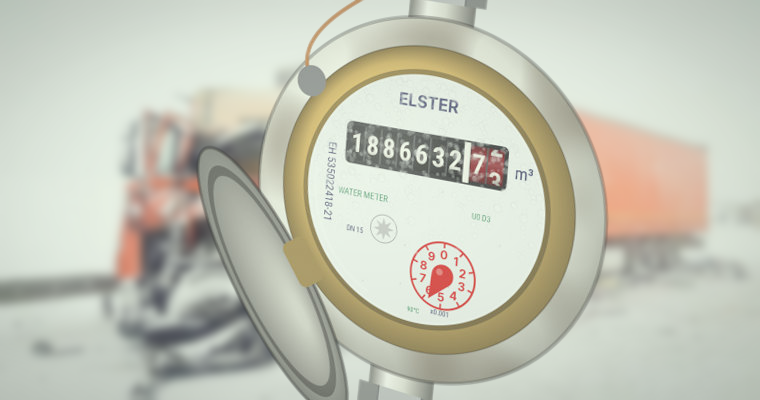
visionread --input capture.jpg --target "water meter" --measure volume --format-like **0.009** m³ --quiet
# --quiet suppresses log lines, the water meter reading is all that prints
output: **1886632.725** m³
